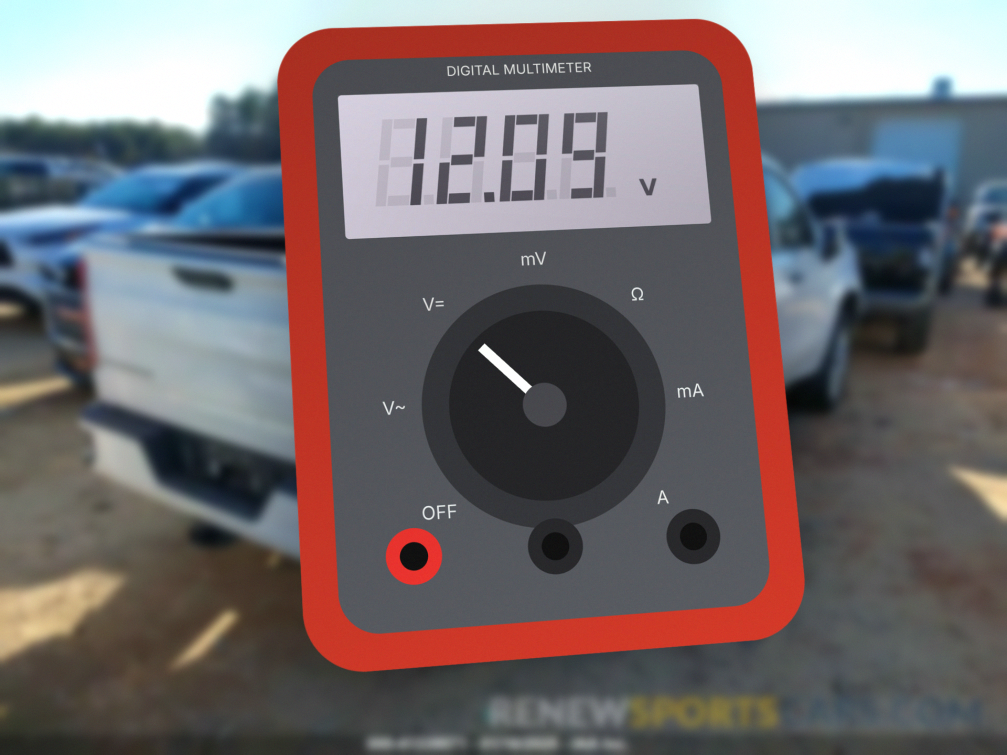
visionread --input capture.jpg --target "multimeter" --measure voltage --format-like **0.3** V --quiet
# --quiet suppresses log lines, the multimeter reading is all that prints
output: **12.09** V
